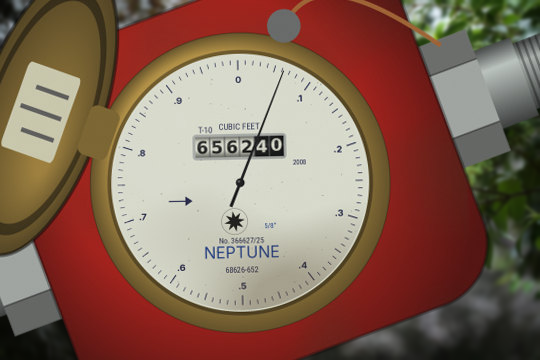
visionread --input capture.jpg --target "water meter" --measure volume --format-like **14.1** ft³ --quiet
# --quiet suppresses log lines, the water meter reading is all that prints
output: **656240.06** ft³
